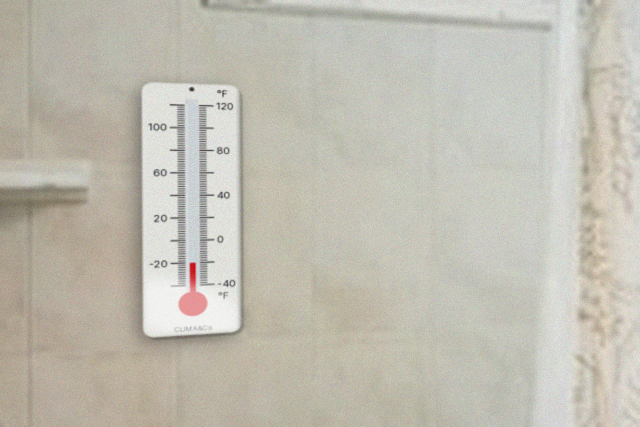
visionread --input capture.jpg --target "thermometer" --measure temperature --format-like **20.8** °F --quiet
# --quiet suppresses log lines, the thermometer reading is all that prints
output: **-20** °F
